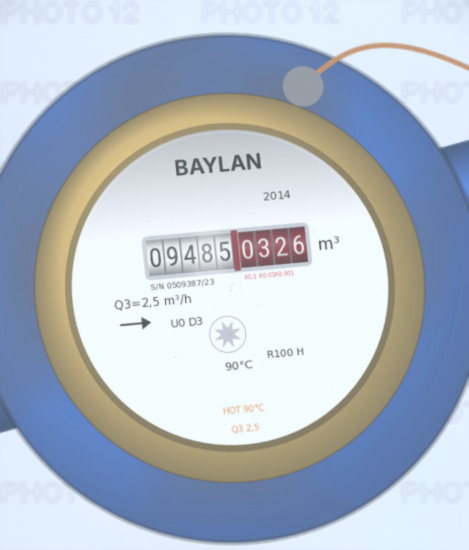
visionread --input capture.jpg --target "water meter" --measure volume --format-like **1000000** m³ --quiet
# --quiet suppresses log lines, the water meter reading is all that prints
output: **9485.0326** m³
